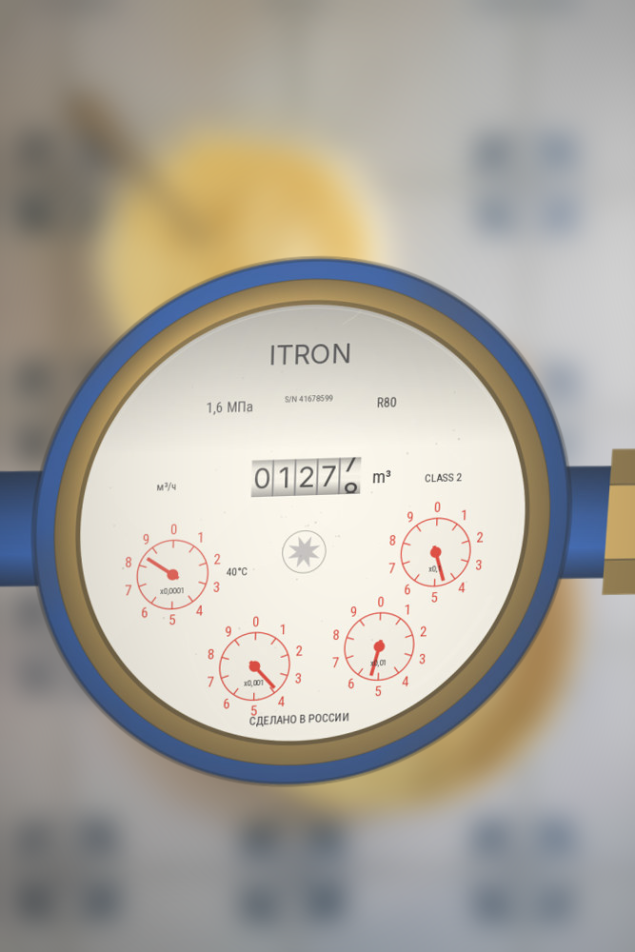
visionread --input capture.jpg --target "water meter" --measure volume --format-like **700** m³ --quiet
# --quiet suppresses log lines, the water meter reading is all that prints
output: **1277.4538** m³
